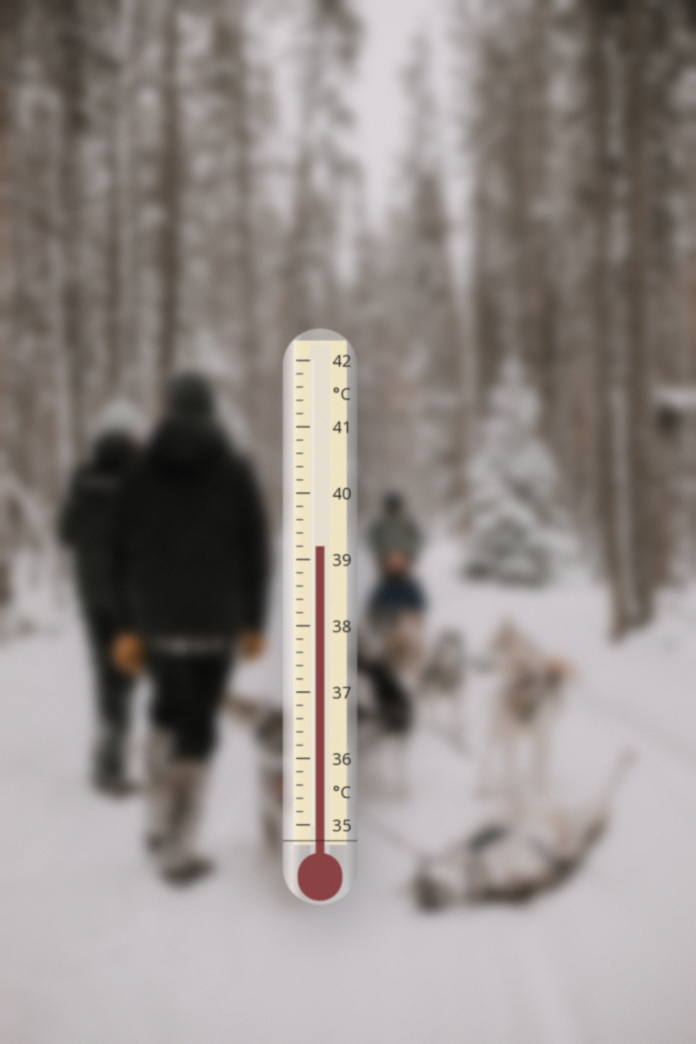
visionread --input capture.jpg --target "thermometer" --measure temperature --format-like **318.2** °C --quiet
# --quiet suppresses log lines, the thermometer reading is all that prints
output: **39.2** °C
